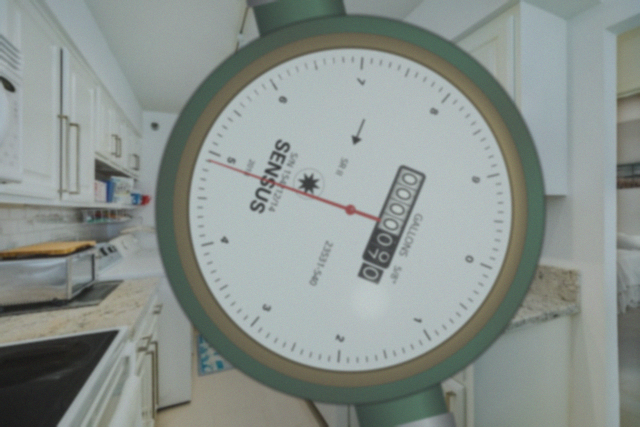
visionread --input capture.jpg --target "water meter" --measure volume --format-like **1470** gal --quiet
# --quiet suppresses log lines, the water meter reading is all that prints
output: **64.9** gal
